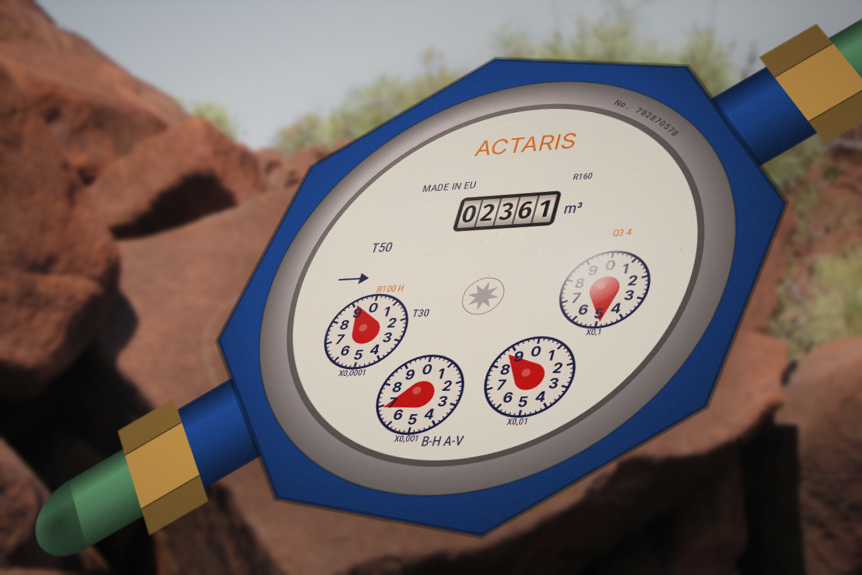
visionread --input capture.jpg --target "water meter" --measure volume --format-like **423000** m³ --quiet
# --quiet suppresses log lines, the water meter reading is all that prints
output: **2361.4869** m³
